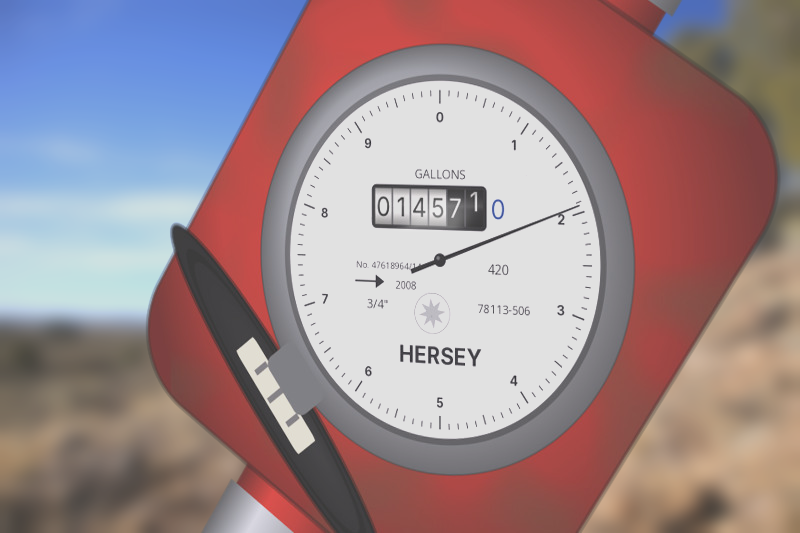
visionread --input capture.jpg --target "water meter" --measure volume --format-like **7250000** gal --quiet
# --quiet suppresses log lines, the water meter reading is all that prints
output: **145711.9** gal
